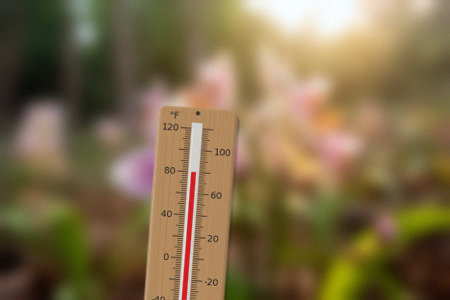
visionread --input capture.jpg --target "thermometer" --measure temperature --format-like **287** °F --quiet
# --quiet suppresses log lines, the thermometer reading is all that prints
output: **80** °F
